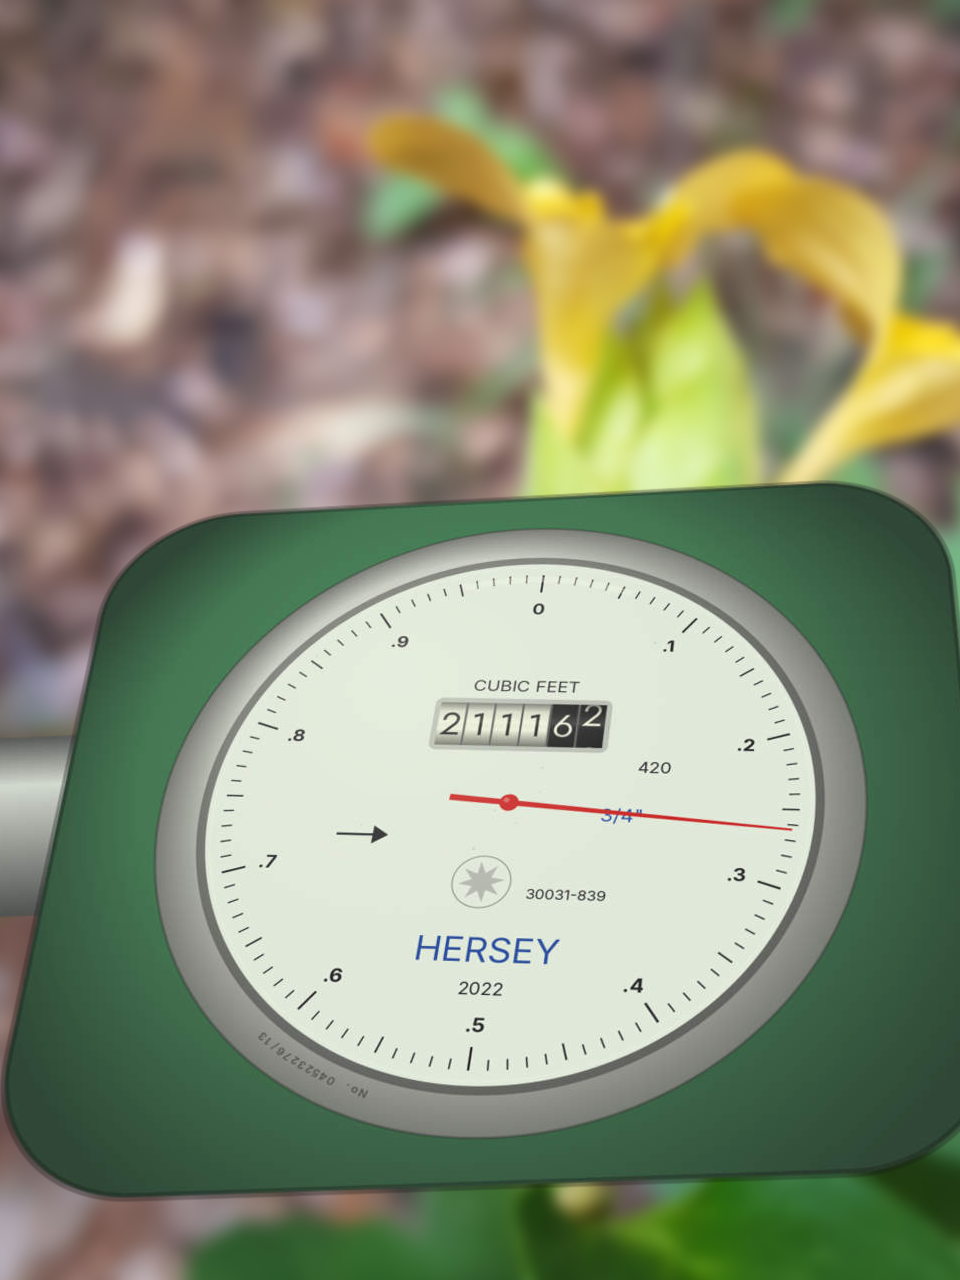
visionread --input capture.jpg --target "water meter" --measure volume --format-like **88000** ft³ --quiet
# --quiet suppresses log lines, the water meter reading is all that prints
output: **211162.26** ft³
